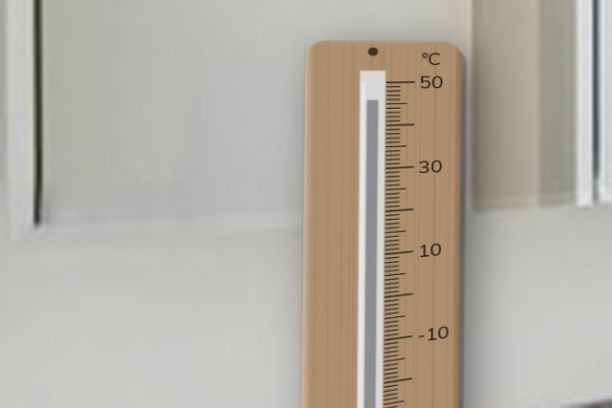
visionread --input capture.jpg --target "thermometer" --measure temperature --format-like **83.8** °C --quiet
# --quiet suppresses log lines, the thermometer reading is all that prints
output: **46** °C
